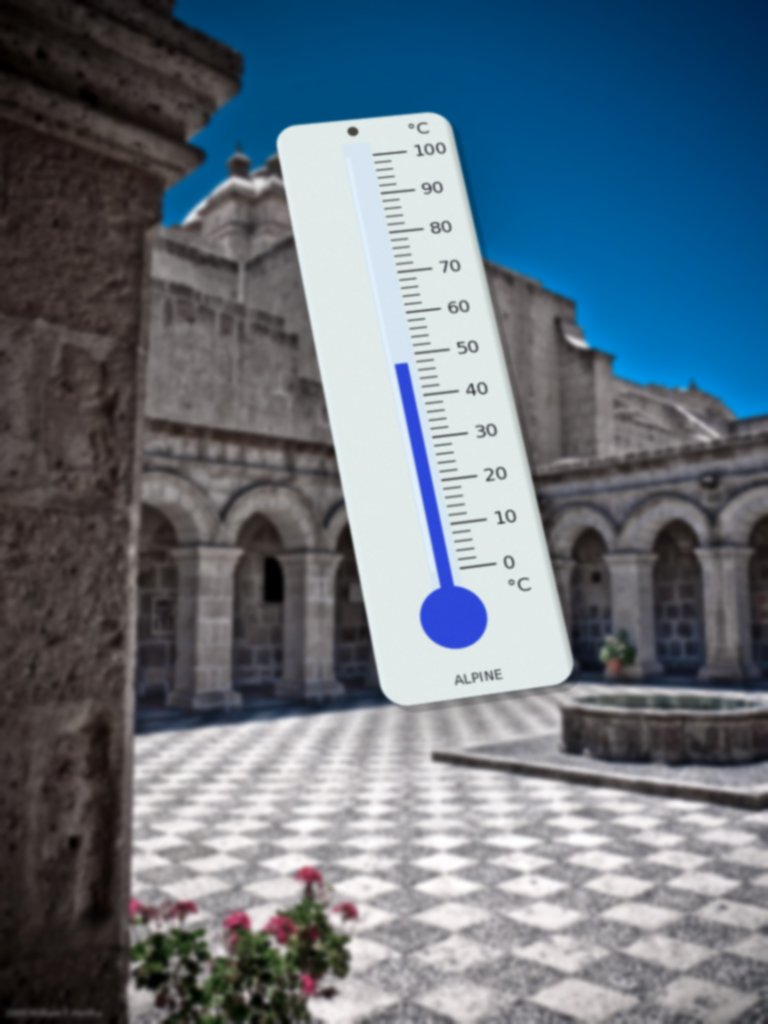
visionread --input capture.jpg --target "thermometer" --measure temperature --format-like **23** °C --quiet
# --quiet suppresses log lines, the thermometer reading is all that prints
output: **48** °C
